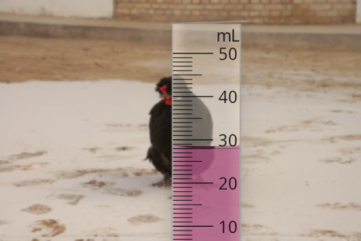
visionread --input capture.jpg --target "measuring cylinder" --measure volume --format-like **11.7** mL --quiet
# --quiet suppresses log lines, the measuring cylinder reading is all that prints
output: **28** mL
